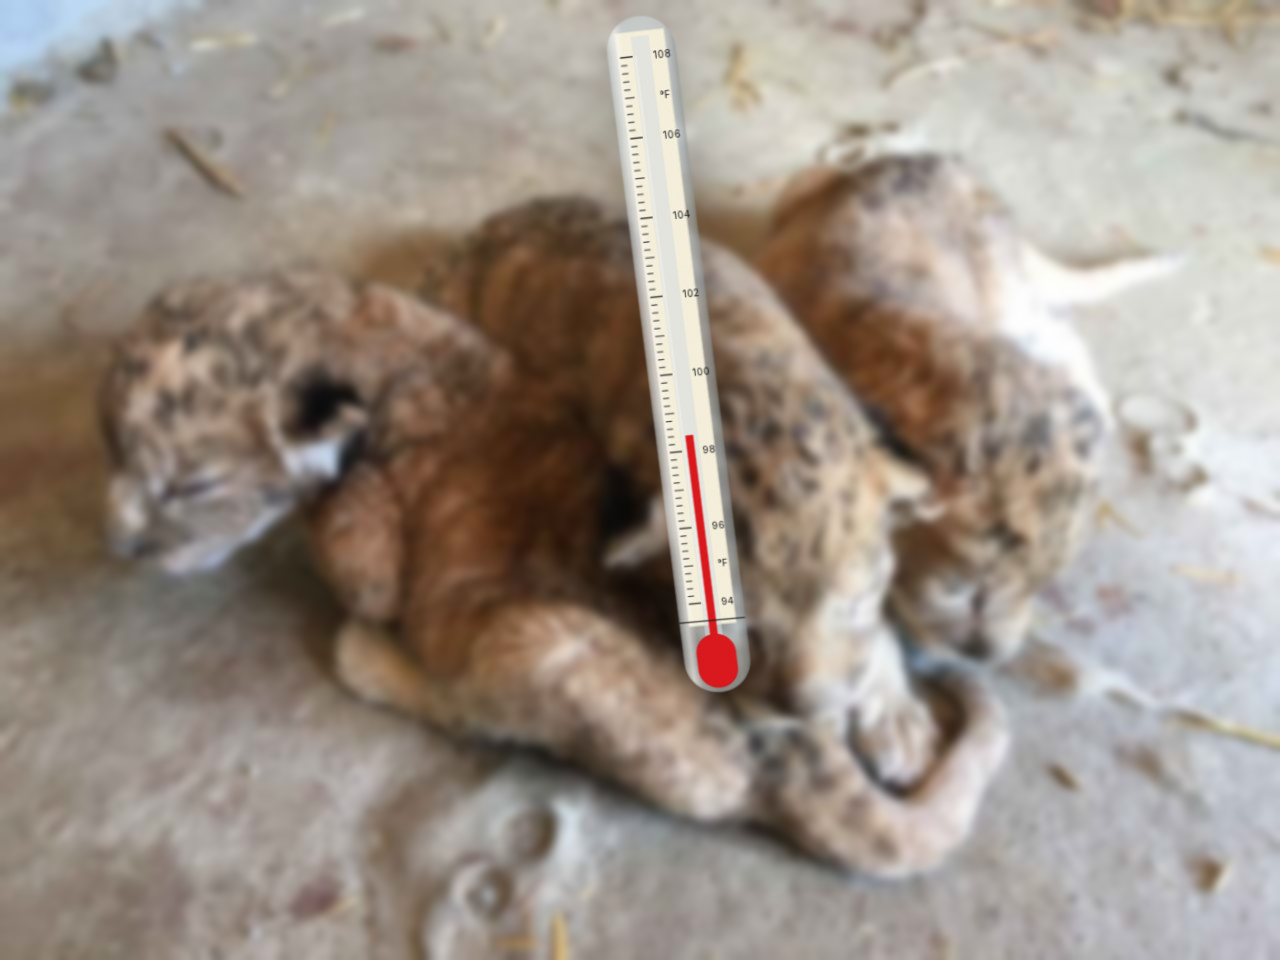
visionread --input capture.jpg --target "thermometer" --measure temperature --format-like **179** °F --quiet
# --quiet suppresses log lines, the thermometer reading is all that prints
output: **98.4** °F
